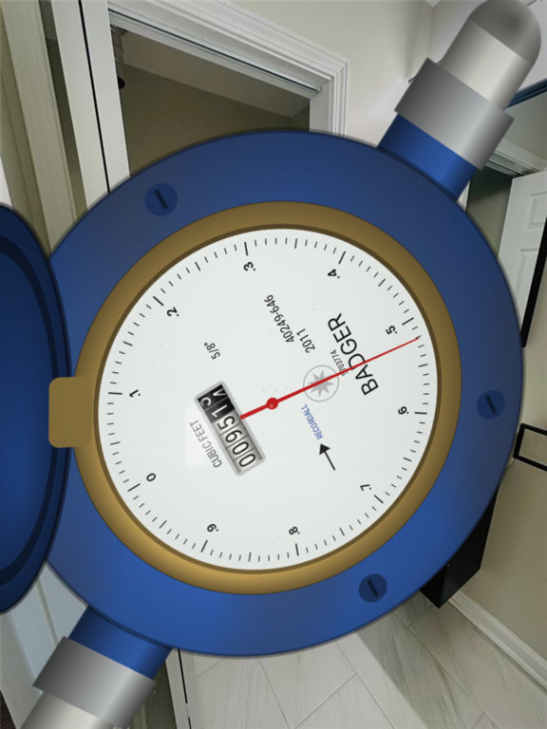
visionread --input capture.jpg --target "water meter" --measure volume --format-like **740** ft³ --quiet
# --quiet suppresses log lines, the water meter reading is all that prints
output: **9513.52** ft³
